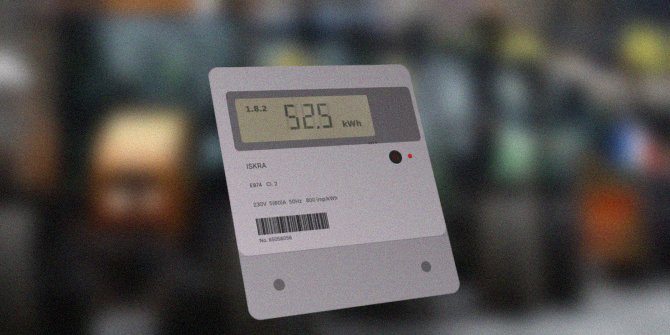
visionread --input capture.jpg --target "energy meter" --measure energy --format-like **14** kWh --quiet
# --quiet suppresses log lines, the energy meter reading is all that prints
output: **52.5** kWh
